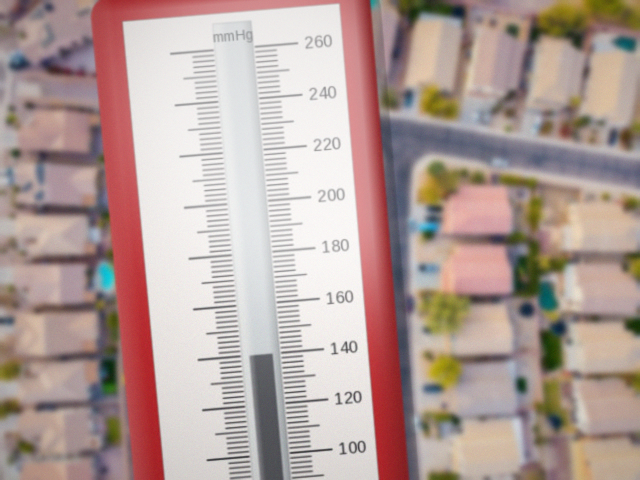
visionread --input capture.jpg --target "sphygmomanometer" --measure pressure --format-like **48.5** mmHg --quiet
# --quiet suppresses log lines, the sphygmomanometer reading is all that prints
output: **140** mmHg
